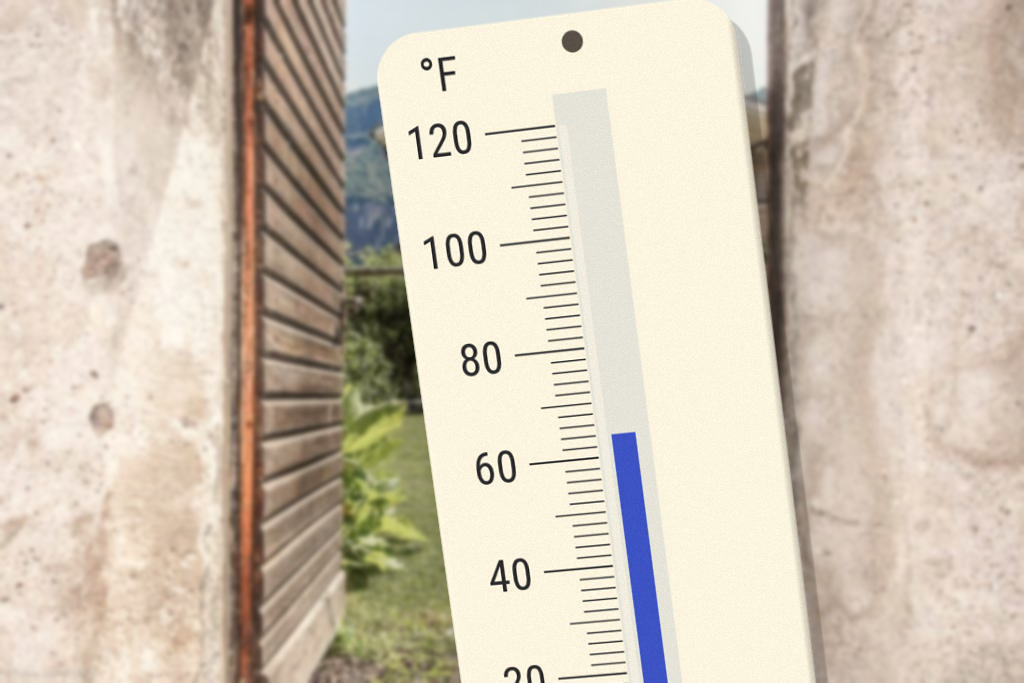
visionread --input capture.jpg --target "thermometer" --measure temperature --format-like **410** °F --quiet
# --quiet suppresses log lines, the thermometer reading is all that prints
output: **64** °F
